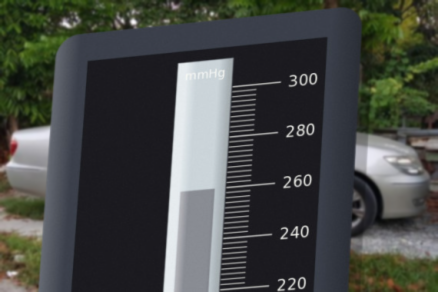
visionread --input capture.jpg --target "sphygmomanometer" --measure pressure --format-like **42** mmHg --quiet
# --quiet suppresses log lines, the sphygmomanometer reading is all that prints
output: **260** mmHg
